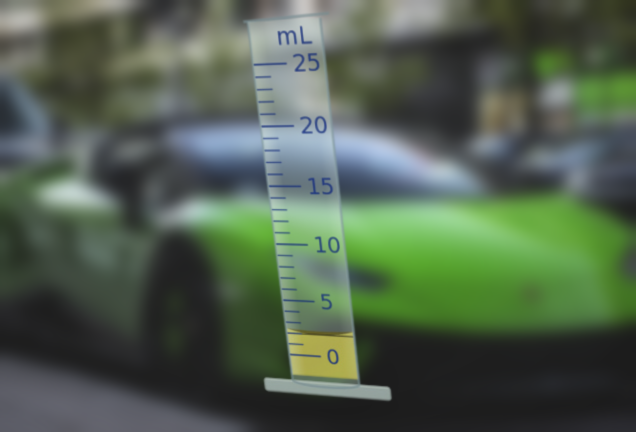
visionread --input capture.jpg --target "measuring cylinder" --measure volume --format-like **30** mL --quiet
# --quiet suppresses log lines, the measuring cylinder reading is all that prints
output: **2** mL
